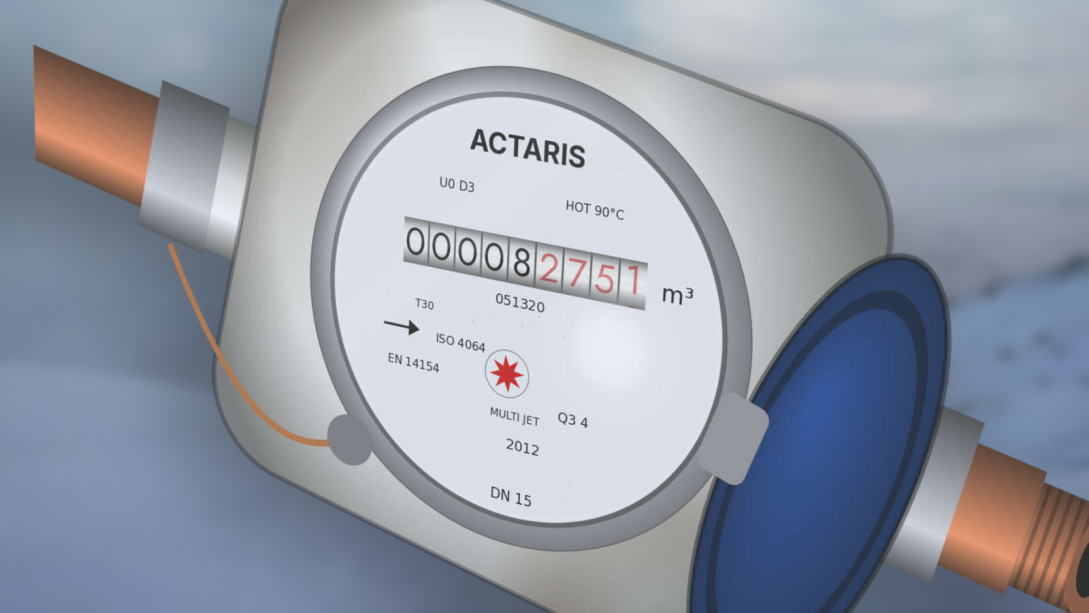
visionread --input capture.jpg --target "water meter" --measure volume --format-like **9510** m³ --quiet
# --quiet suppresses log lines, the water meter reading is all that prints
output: **8.2751** m³
